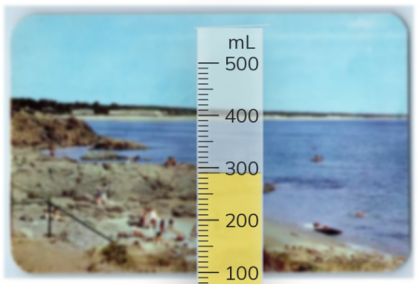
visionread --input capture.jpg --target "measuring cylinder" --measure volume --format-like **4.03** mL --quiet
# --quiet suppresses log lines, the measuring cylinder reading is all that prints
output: **290** mL
